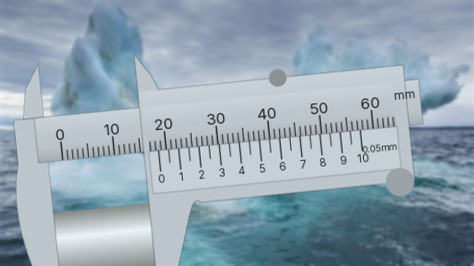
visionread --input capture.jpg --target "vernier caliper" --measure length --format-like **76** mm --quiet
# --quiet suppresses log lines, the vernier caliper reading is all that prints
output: **18.5** mm
